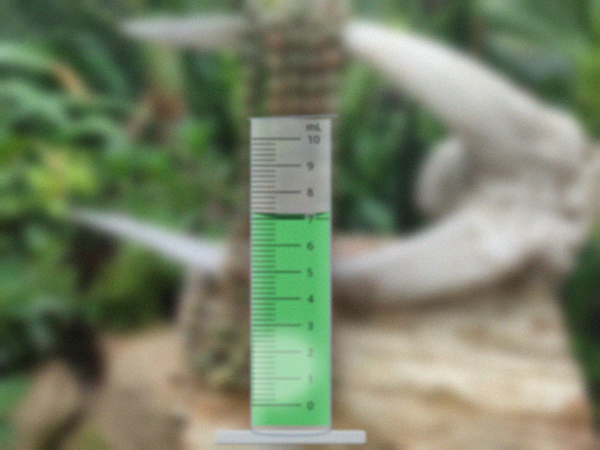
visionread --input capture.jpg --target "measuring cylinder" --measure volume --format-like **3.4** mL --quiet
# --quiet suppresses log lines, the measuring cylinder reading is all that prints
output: **7** mL
